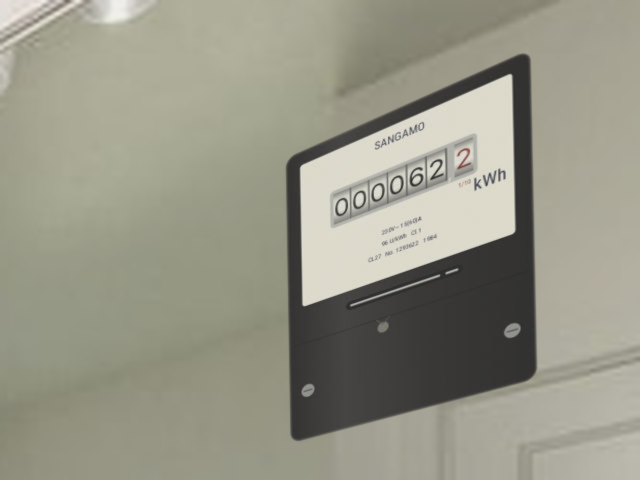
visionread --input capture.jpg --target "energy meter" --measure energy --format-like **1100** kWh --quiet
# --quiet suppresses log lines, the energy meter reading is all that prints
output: **62.2** kWh
